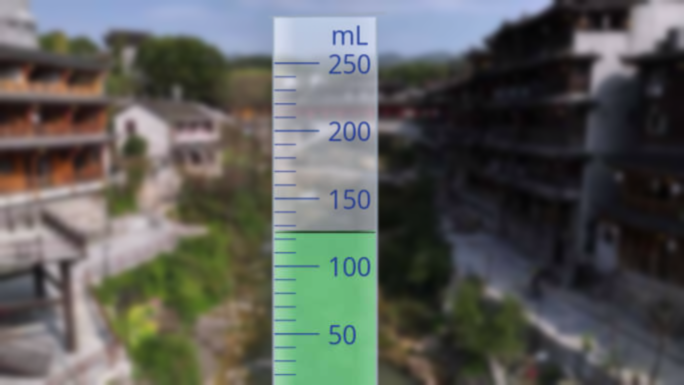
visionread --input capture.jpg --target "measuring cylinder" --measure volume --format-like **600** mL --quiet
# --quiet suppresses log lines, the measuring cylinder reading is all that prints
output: **125** mL
